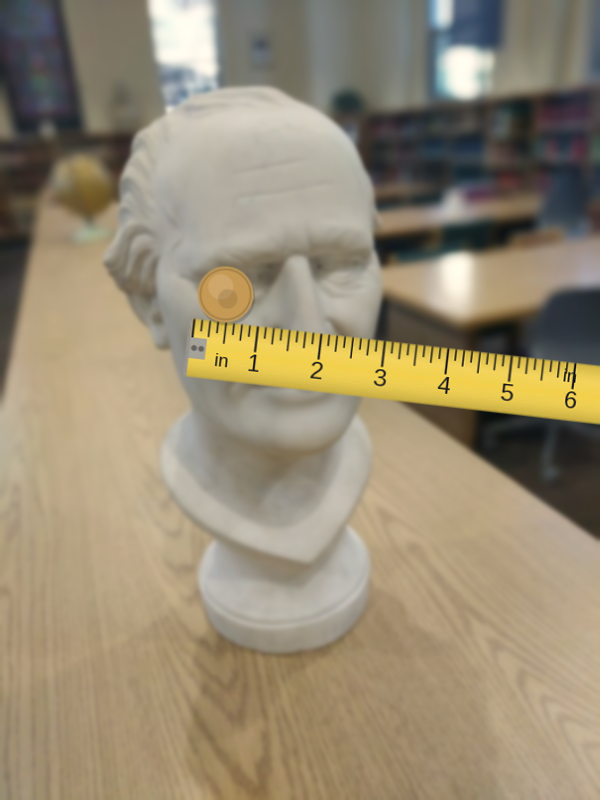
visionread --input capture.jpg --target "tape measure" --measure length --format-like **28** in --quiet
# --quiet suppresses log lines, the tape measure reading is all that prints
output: **0.875** in
